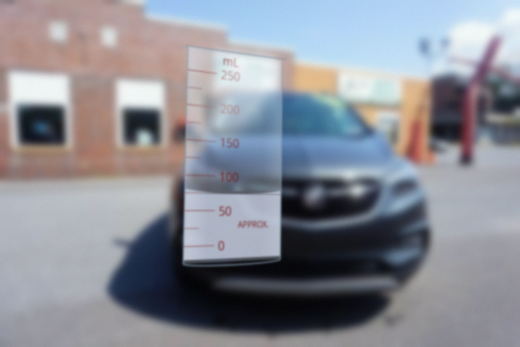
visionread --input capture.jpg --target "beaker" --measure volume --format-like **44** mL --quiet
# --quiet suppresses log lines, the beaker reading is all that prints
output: **75** mL
